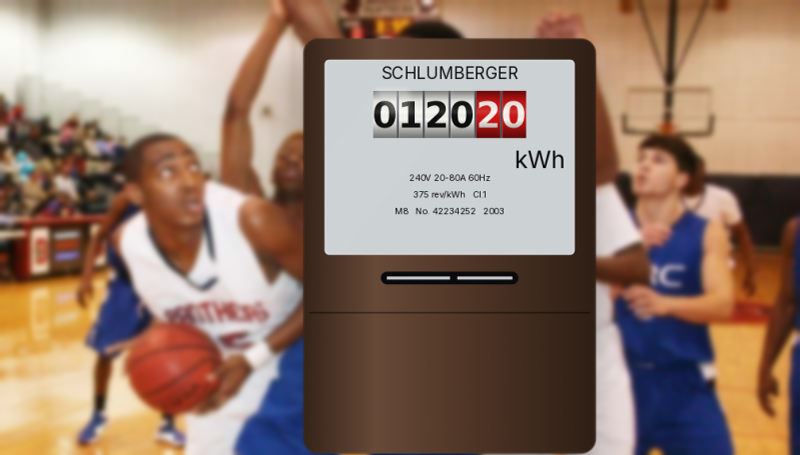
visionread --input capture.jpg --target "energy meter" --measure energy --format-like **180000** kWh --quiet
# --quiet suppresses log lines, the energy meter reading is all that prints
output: **120.20** kWh
